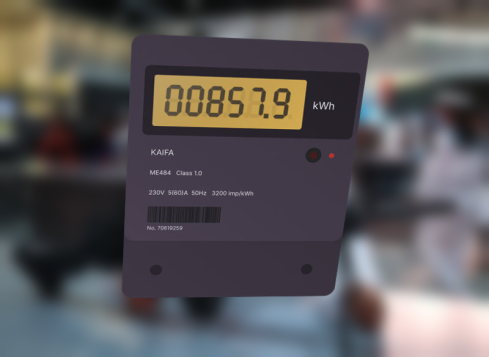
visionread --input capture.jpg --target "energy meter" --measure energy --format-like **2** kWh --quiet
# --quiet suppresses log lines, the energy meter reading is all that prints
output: **857.9** kWh
